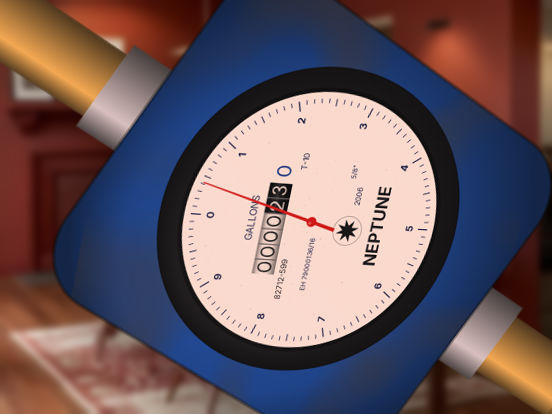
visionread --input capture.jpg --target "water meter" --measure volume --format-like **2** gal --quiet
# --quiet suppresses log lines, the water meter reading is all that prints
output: **230.4** gal
